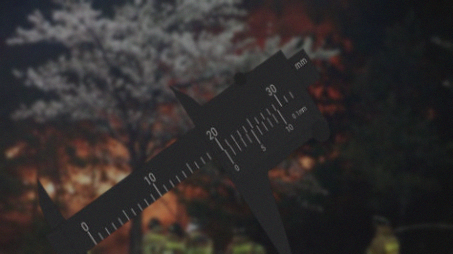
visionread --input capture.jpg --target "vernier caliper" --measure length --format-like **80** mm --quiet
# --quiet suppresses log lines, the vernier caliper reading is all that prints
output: **20.2** mm
